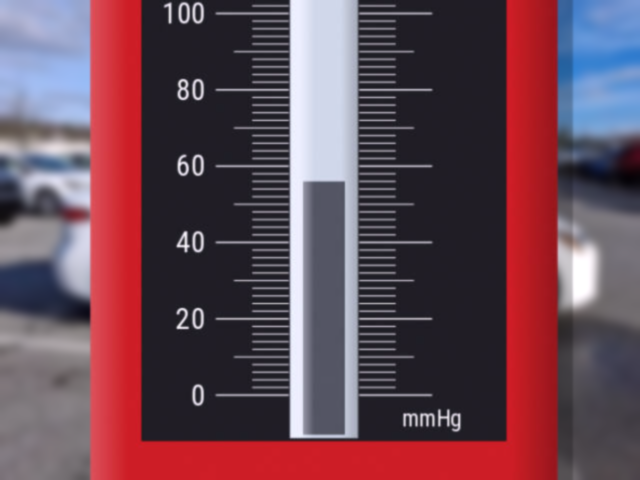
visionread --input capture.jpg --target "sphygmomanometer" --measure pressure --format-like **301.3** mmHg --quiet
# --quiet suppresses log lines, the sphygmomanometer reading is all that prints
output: **56** mmHg
